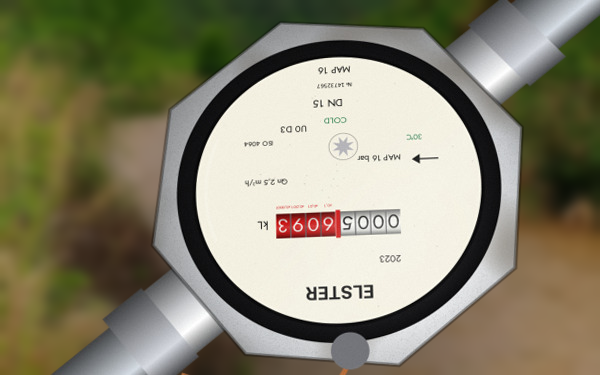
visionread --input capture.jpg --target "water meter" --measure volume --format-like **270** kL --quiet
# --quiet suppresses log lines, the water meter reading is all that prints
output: **5.6093** kL
